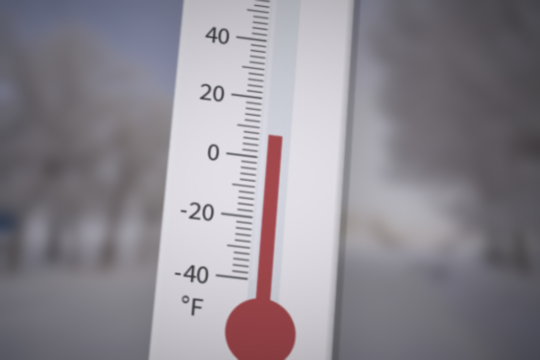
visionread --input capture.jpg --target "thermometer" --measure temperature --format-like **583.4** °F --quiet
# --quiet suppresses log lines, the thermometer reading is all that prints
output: **8** °F
